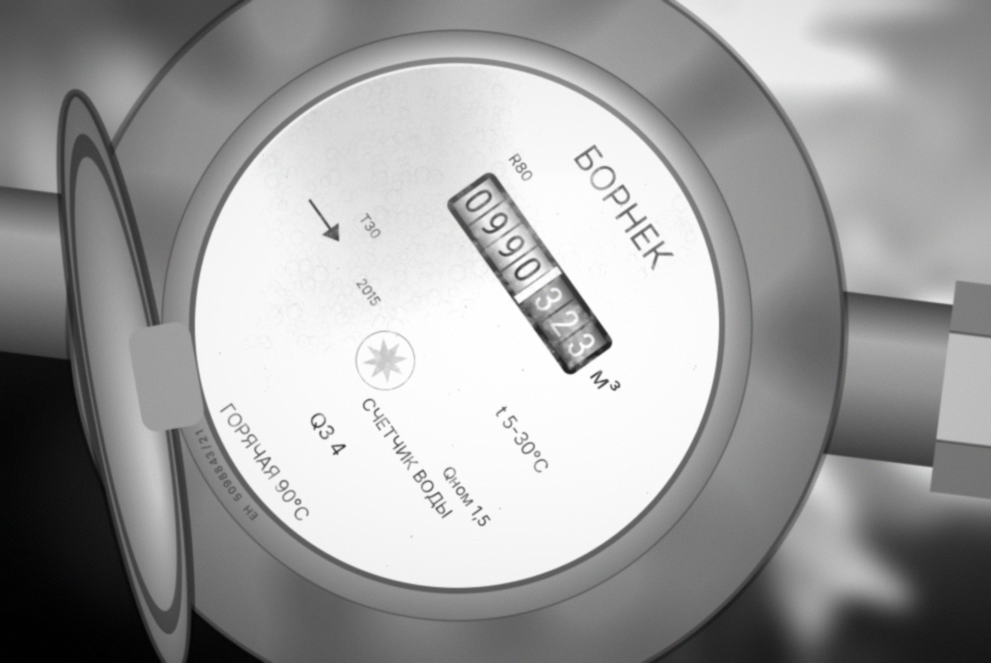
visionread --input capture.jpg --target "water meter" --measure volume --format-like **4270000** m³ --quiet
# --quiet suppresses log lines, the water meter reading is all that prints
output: **990.323** m³
